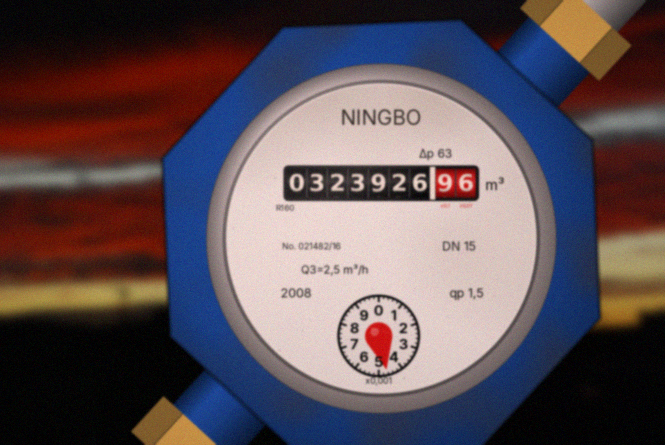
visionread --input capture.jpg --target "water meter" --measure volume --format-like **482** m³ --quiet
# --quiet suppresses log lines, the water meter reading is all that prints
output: **323926.964** m³
